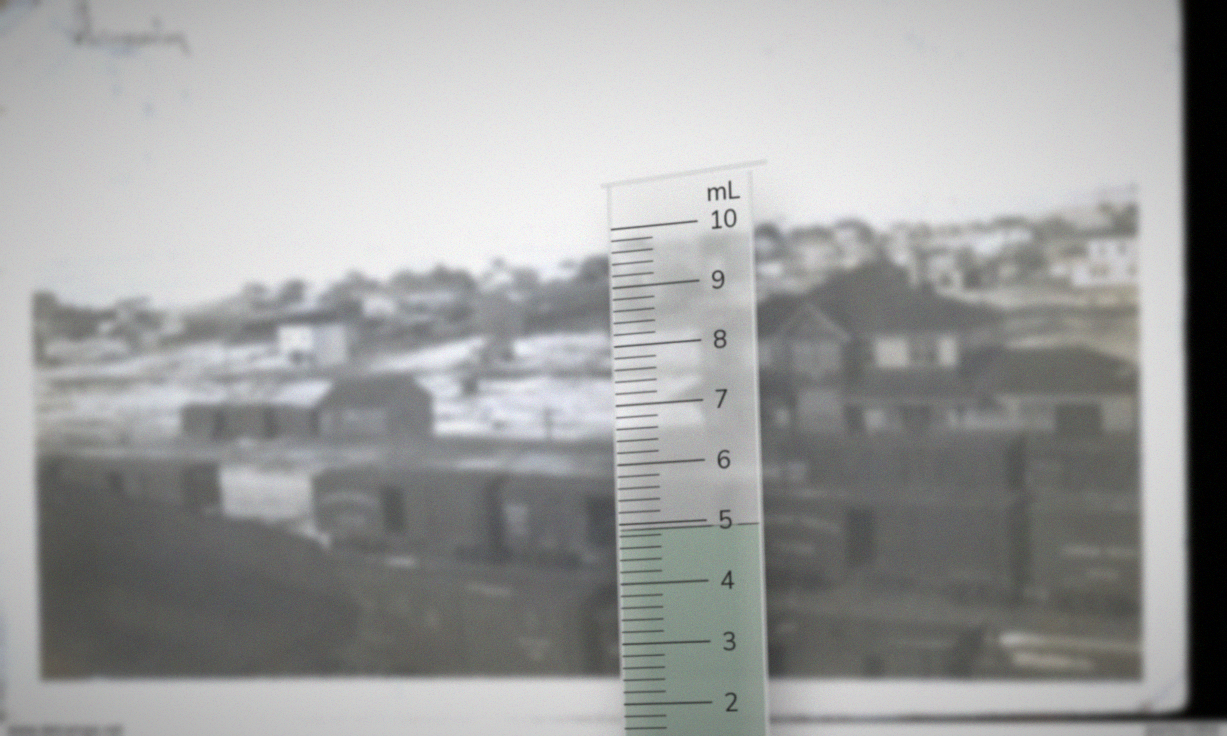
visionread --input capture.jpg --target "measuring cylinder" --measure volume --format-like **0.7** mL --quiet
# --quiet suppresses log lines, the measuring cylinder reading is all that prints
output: **4.9** mL
